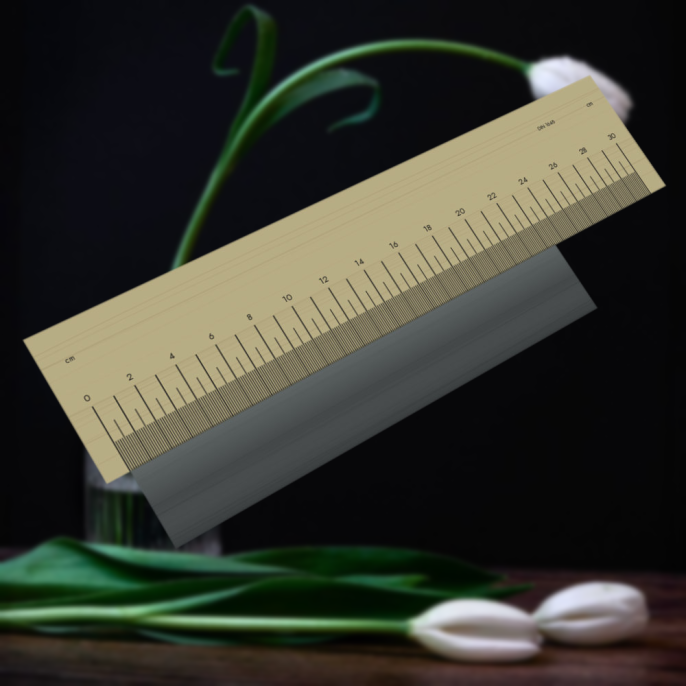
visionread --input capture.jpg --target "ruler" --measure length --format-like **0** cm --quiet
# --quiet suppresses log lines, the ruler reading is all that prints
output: **23.5** cm
